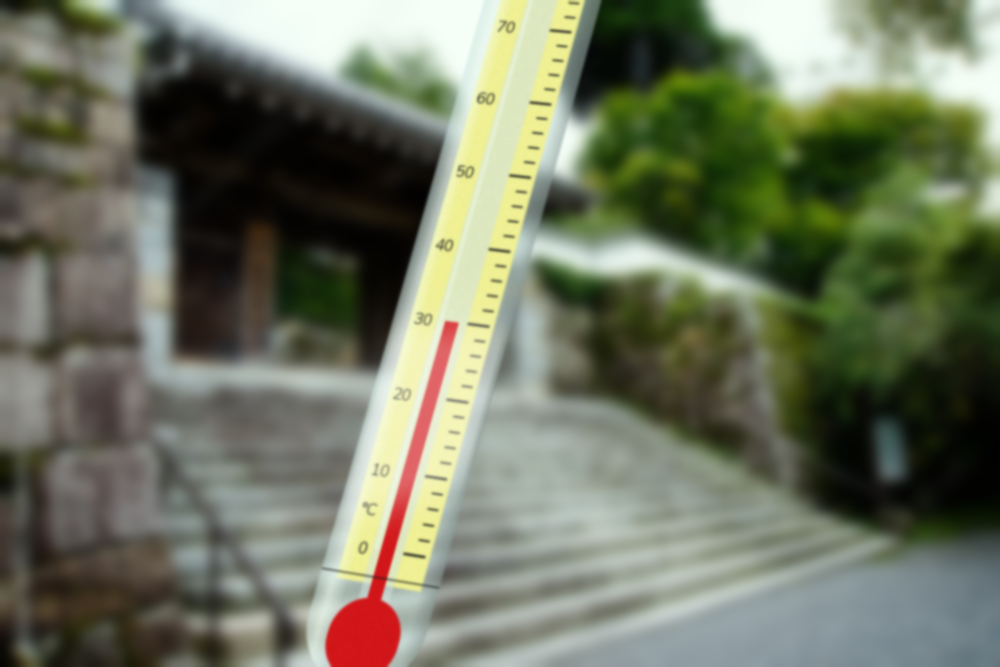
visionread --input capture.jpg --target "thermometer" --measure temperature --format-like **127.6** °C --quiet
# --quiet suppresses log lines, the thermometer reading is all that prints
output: **30** °C
